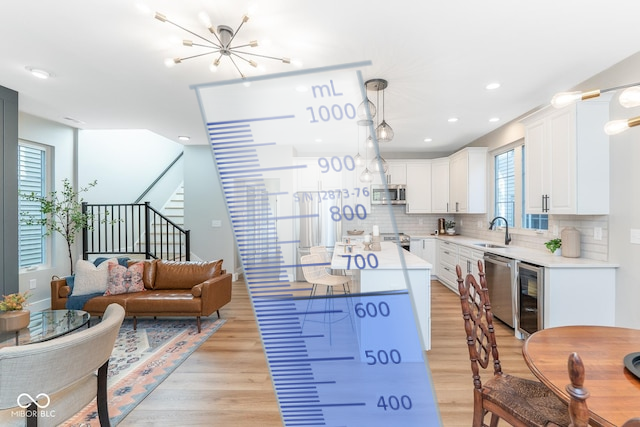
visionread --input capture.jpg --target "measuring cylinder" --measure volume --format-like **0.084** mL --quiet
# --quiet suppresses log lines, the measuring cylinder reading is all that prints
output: **630** mL
